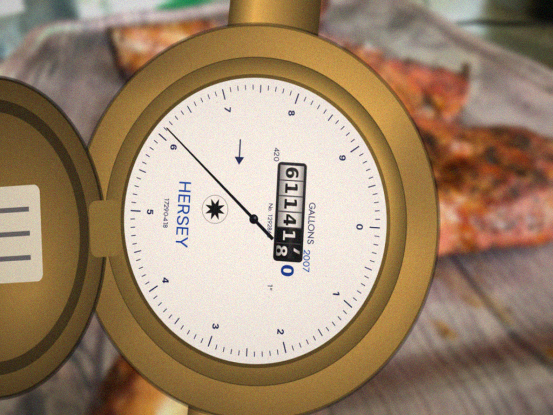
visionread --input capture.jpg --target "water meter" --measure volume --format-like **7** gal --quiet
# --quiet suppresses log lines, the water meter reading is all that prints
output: **6114176.1** gal
